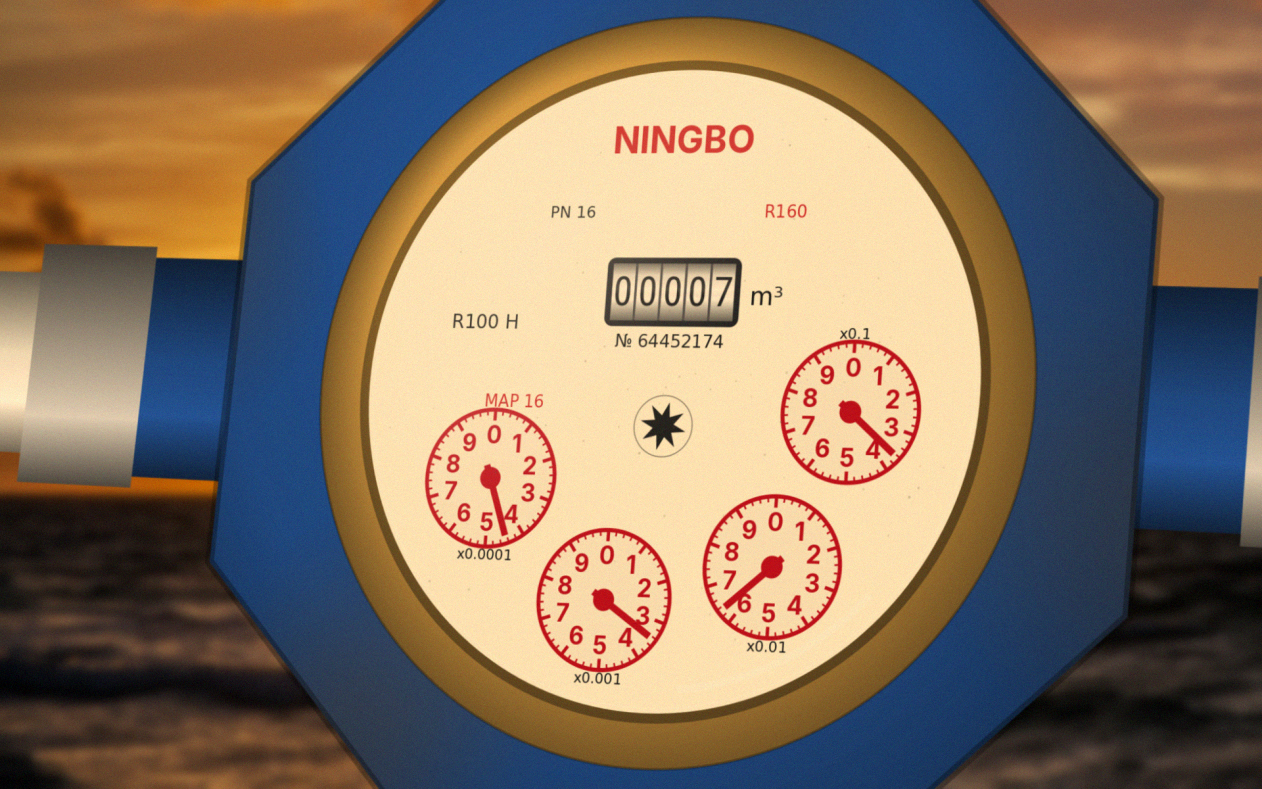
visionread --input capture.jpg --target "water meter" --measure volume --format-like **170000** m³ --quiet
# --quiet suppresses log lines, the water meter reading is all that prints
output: **7.3634** m³
